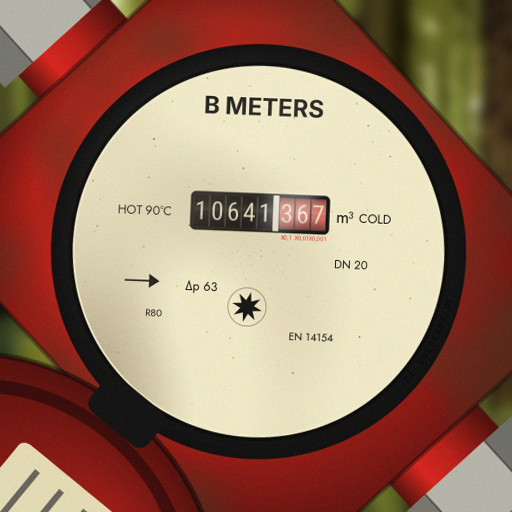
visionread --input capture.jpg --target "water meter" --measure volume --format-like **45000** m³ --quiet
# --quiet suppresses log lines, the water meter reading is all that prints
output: **10641.367** m³
